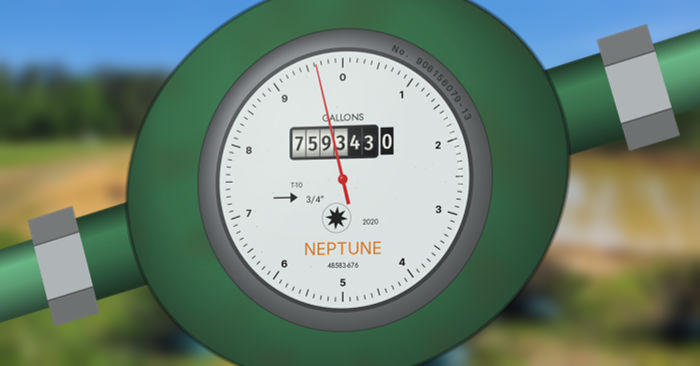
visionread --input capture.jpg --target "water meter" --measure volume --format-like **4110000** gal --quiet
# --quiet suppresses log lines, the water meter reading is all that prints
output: **7593429.6** gal
